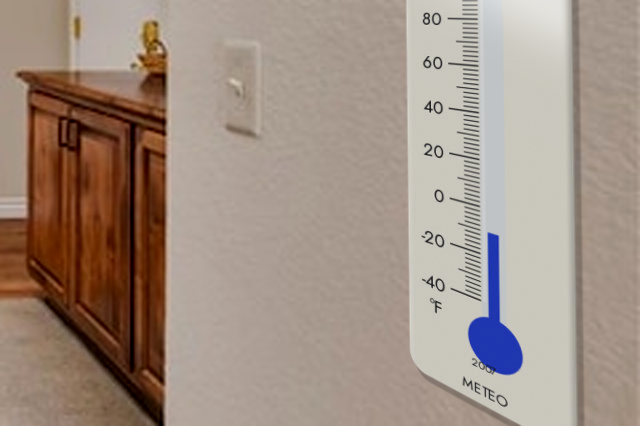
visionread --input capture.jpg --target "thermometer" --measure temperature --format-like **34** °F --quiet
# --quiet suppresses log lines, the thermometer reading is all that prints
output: **-10** °F
